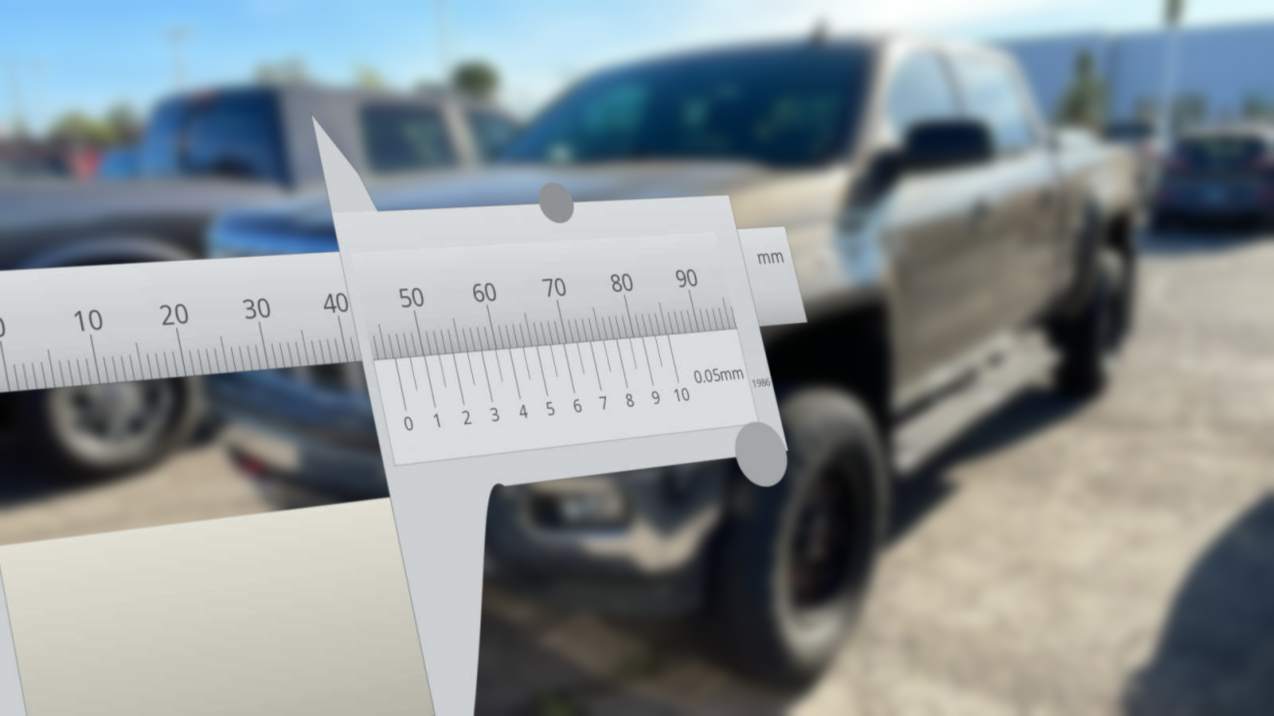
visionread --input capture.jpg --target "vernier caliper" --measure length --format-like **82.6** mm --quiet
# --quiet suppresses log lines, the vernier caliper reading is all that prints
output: **46.2** mm
